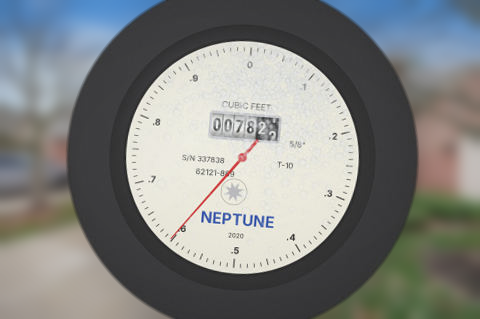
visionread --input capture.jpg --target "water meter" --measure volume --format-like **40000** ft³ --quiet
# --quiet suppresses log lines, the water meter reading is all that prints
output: **7821.60** ft³
